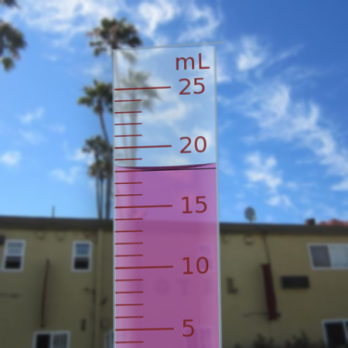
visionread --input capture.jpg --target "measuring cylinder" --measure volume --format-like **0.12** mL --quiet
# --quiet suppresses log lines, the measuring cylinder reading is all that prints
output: **18** mL
